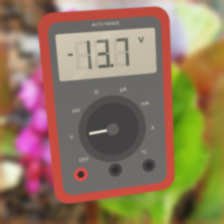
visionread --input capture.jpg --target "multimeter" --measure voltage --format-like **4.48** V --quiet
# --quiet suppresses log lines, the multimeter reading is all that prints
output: **-13.7** V
